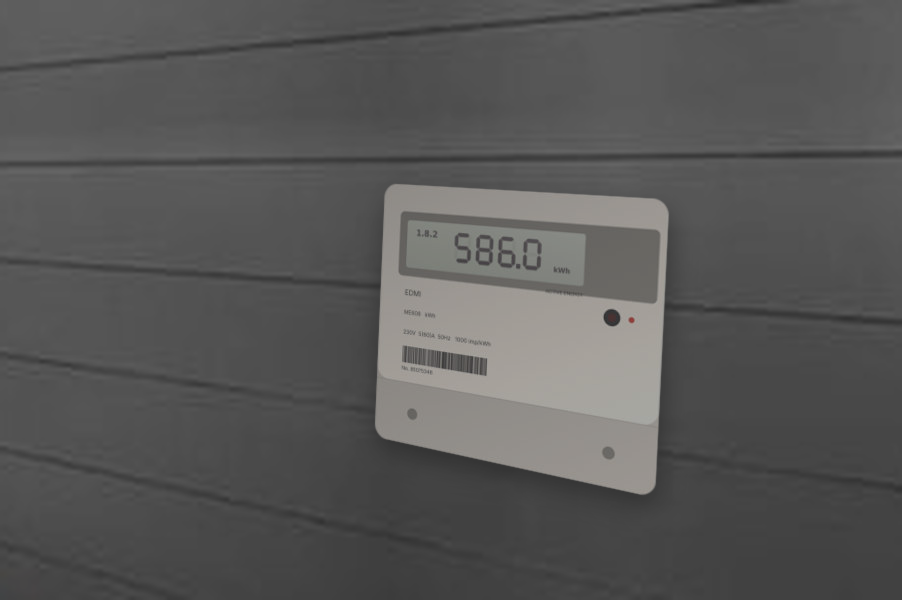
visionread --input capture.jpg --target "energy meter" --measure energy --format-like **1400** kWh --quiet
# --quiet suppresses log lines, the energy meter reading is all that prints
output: **586.0** kWh
